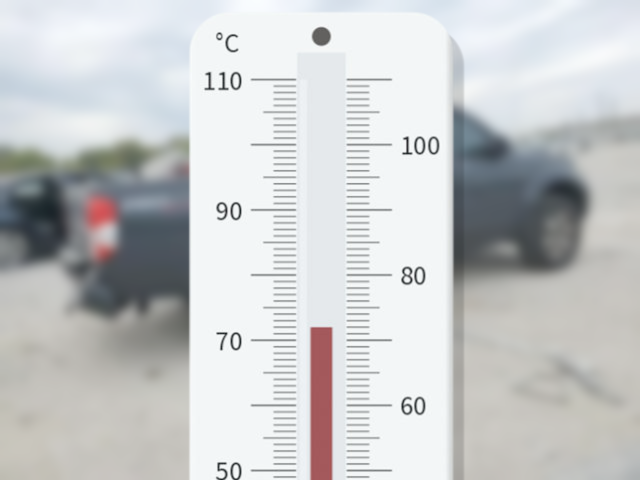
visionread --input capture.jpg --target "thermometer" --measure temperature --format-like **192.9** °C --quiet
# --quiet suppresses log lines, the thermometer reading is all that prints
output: **72** °C
